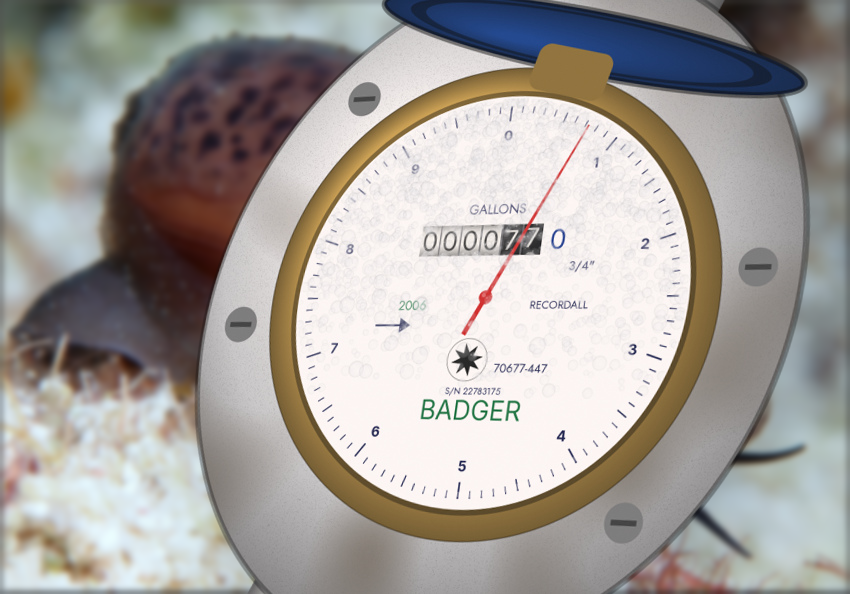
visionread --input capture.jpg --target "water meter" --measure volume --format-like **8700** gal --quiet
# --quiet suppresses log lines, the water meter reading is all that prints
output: **770.7** gal
